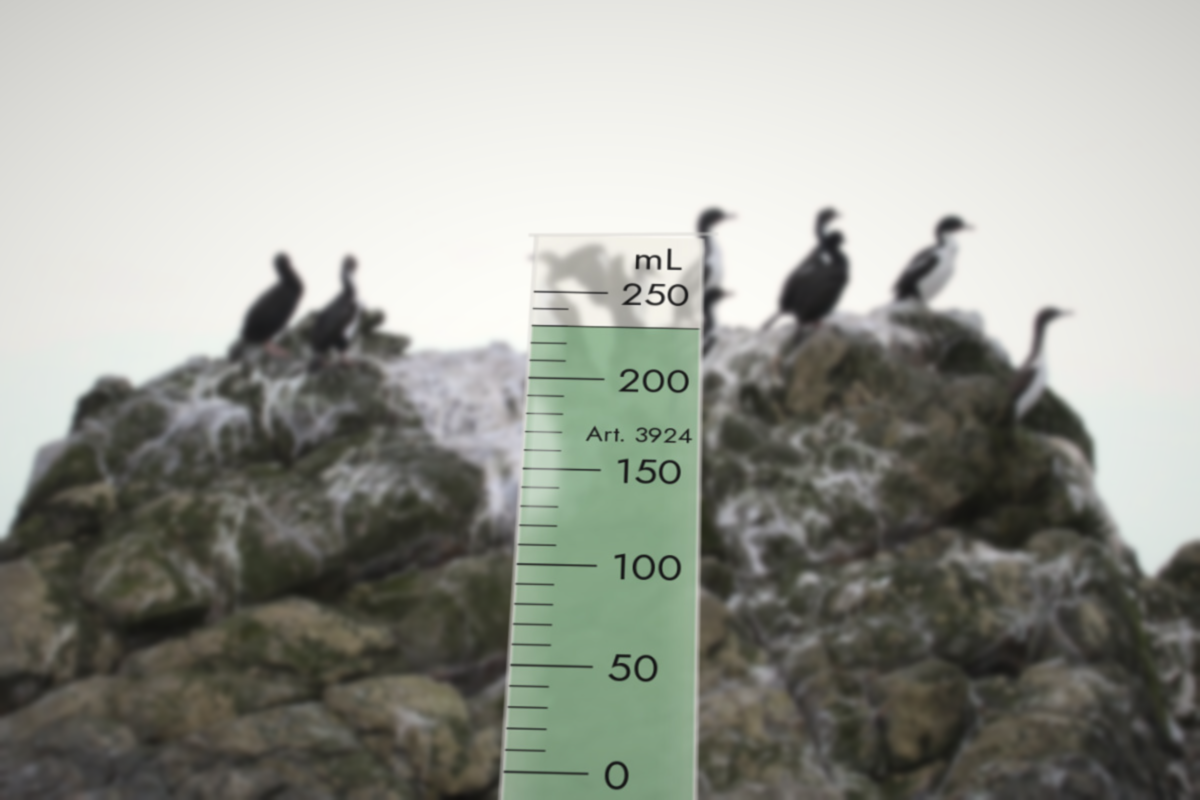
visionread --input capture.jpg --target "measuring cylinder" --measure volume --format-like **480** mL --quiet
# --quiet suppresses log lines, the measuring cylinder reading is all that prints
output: **230** mL
